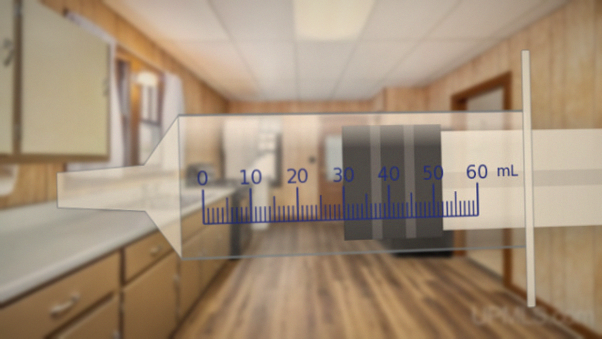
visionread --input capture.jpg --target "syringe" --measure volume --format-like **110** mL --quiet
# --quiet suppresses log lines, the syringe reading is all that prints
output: **30** mL
